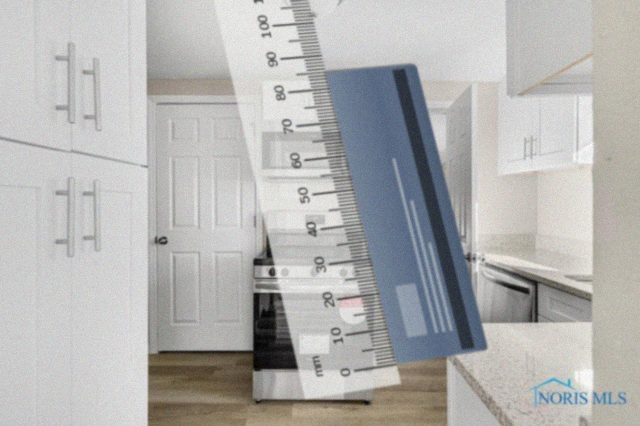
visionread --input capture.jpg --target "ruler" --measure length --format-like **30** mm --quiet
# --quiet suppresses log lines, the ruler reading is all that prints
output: **85** mm
